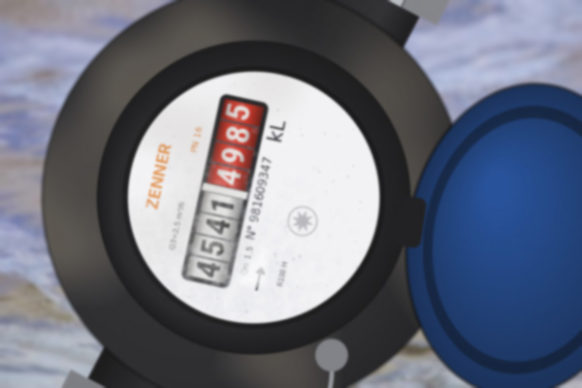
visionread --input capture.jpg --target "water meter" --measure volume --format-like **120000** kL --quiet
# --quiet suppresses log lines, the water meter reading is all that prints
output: **4541.4985** kL
